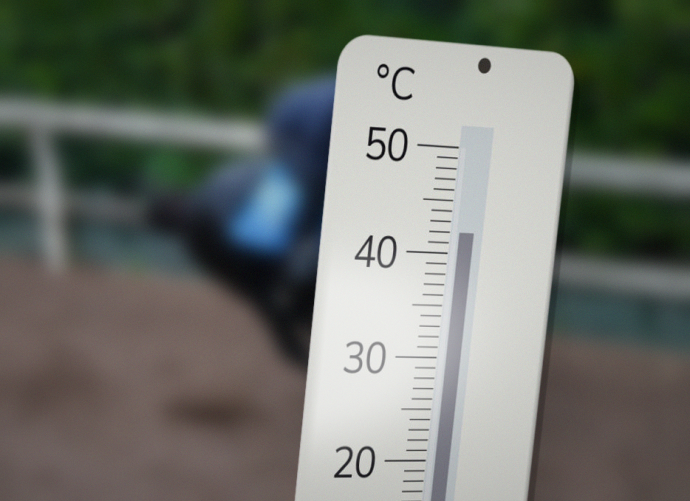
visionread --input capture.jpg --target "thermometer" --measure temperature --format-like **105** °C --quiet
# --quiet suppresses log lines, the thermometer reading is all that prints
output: **42** °C
